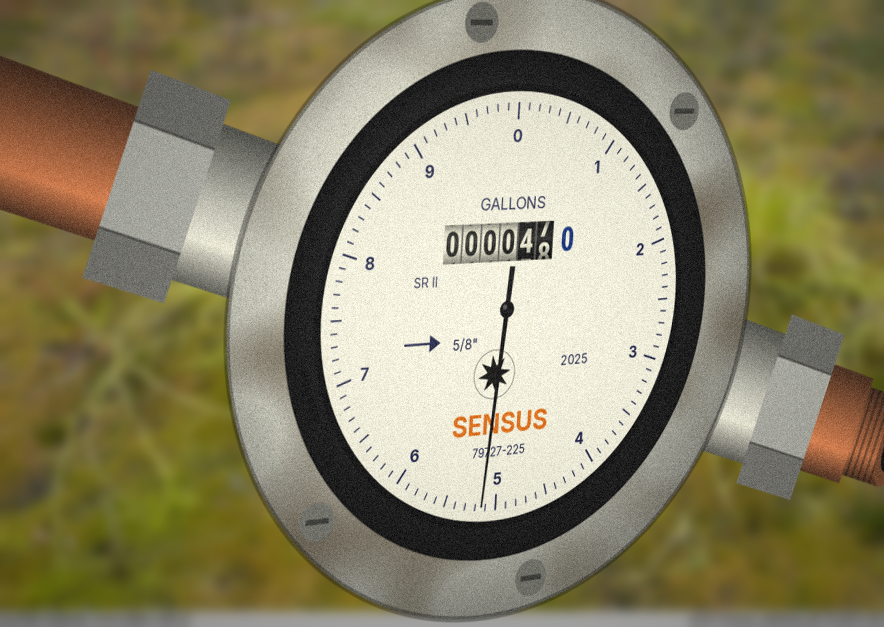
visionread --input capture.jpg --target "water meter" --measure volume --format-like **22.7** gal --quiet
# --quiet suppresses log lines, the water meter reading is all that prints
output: **475.1** gal
